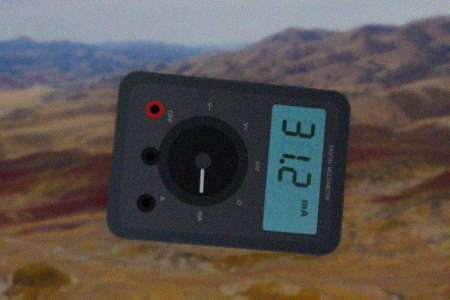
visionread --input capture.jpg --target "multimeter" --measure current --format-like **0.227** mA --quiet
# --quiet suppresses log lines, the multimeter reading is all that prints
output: **31.2** mA
